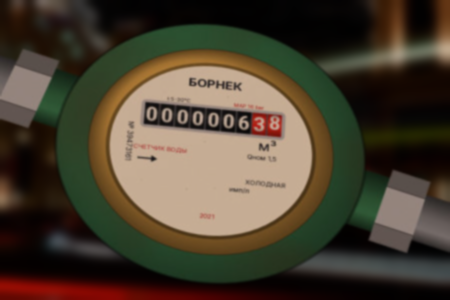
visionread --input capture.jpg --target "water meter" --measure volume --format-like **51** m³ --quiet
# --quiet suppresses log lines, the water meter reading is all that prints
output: **6.38** m³
